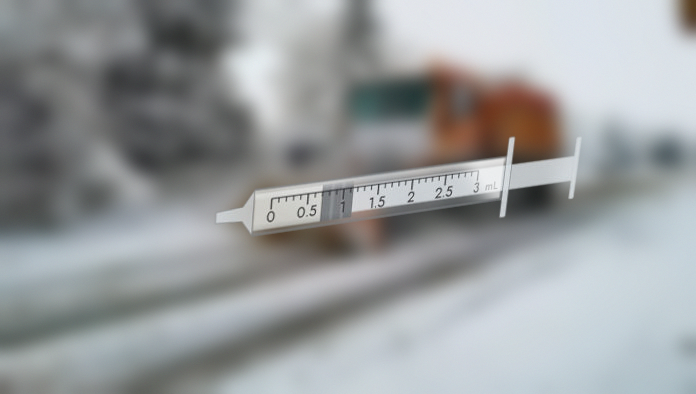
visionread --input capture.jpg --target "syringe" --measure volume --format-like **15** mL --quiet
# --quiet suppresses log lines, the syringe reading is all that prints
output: **0.7** mL
